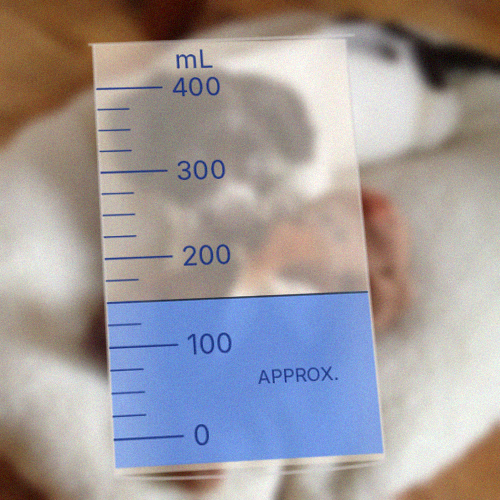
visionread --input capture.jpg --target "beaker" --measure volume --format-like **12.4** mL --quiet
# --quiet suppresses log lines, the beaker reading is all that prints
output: **150** mL
